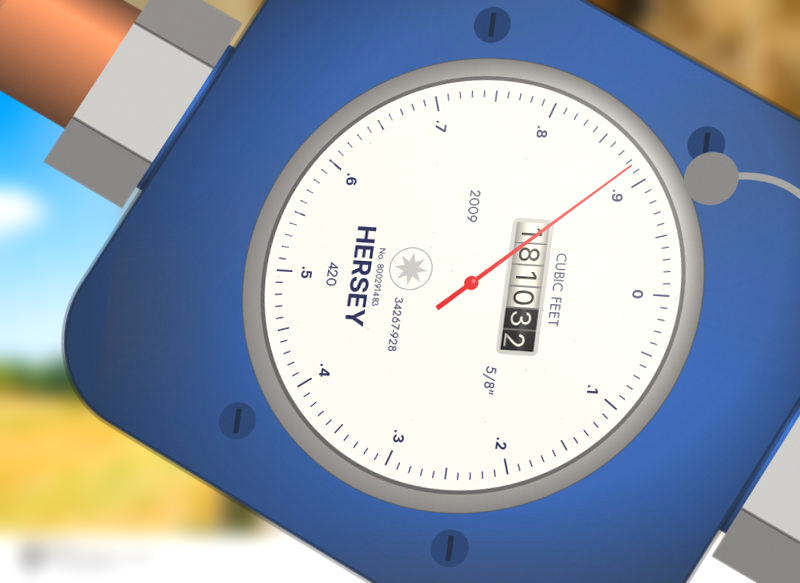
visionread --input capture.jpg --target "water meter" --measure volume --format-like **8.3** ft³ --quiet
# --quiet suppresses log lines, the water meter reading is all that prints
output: **181031.88** ft³
